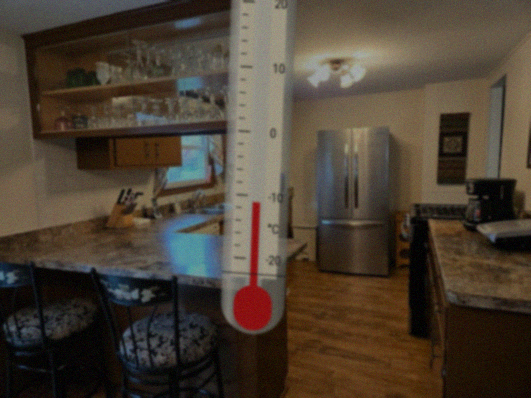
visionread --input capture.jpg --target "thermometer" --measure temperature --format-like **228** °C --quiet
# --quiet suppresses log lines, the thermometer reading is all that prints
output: **-11** °C
